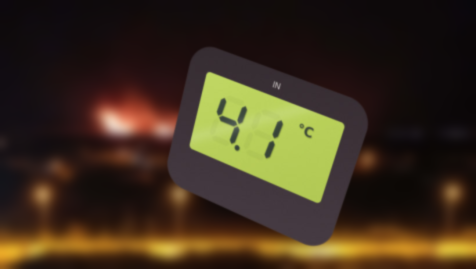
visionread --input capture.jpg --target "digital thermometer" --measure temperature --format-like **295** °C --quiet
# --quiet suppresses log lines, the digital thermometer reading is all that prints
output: **4.1** °C
